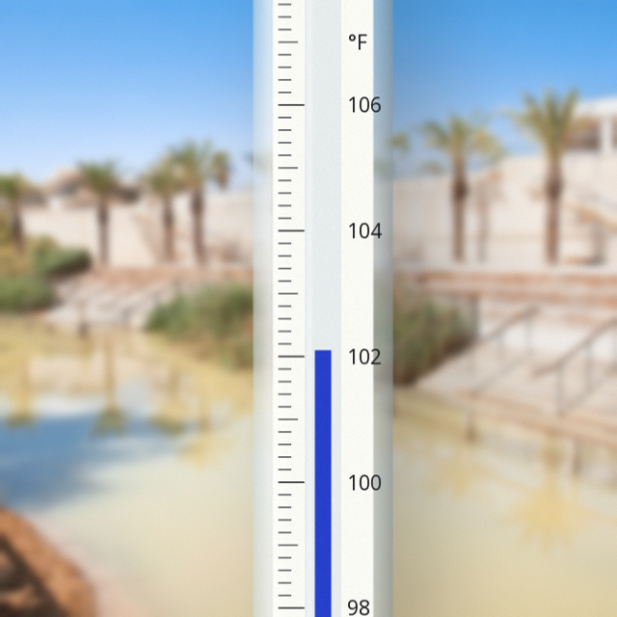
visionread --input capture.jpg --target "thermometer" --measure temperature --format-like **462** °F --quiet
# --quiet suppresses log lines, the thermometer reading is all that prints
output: **102.1** °F
